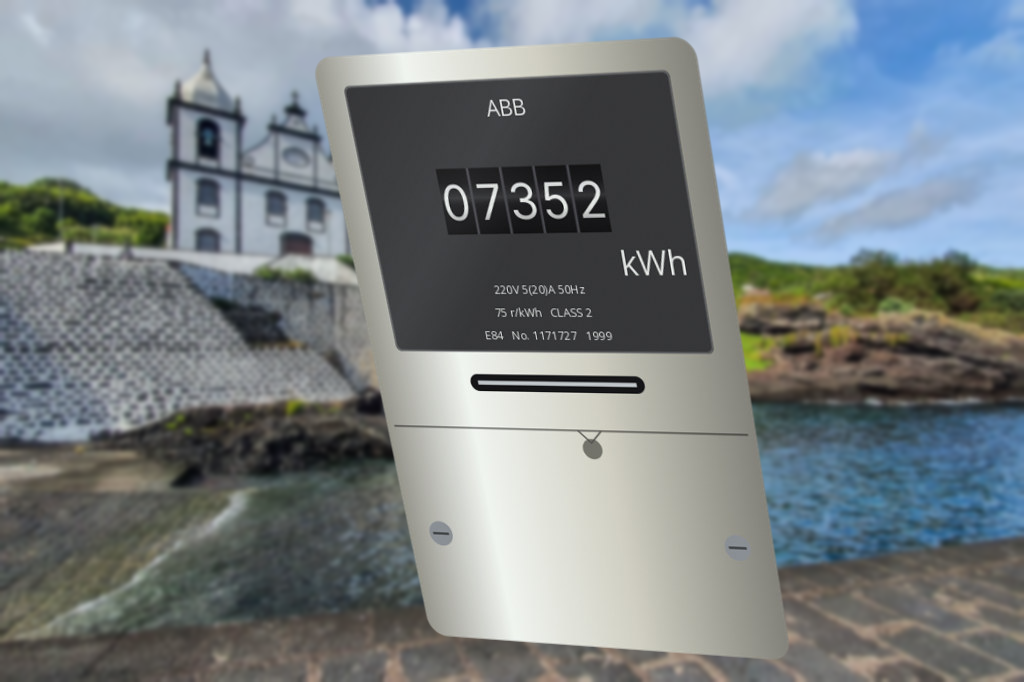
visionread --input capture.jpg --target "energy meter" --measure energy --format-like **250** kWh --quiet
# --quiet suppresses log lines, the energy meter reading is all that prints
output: **7352** kWh
